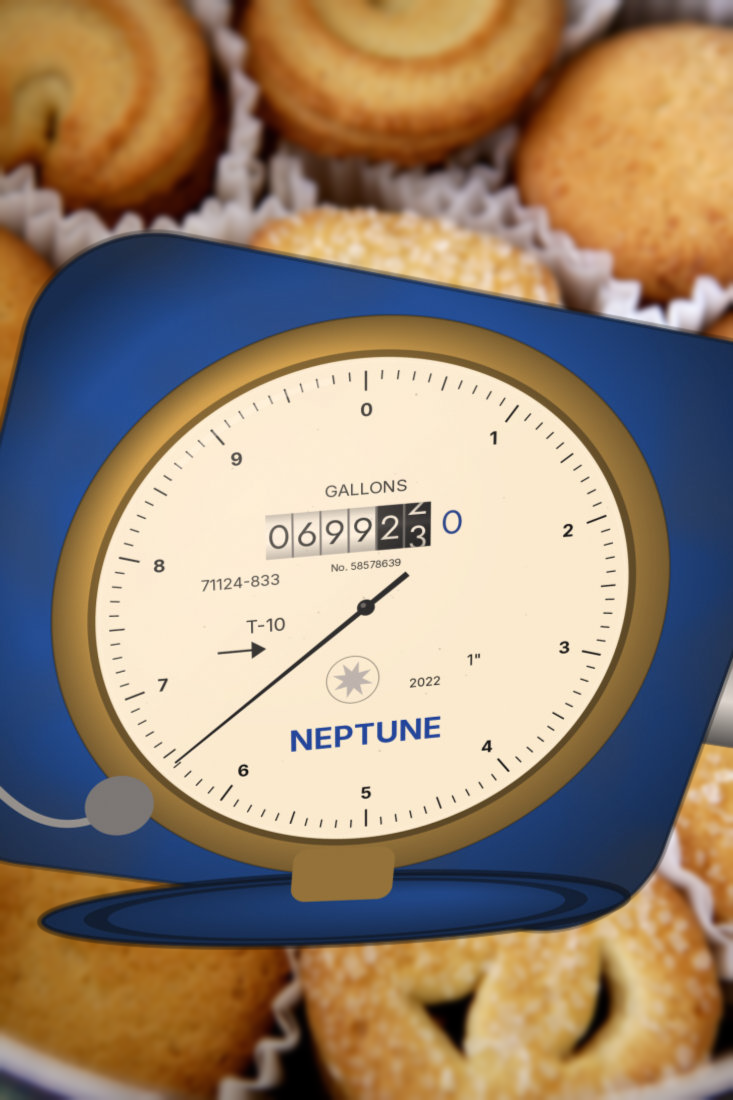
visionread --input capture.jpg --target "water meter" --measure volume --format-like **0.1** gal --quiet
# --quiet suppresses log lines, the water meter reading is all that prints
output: **699226.4** gal
